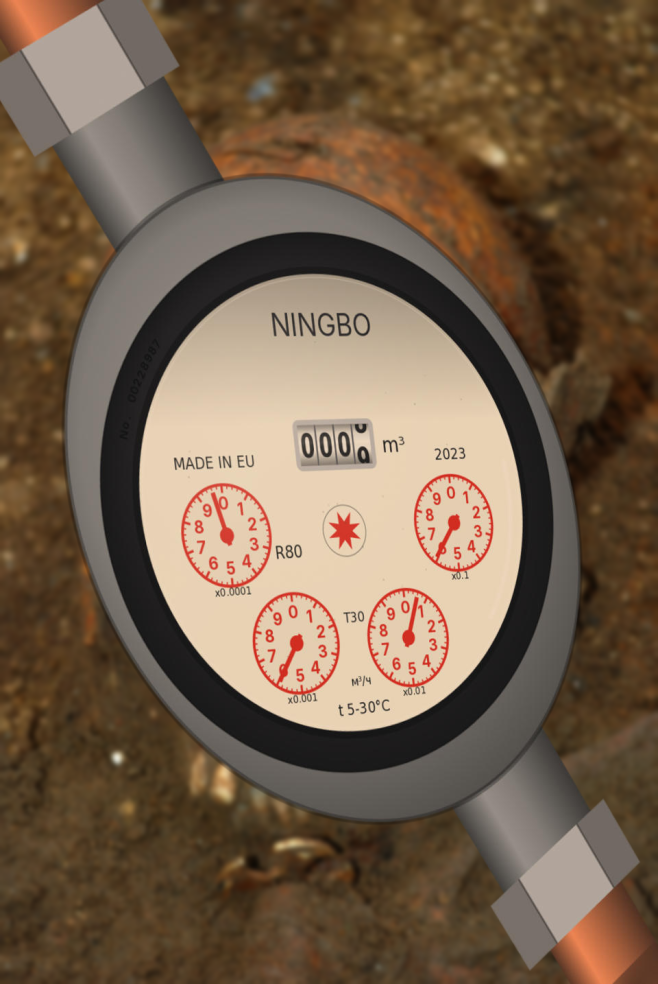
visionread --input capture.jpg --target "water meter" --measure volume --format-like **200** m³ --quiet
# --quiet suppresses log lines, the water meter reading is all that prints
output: **8.6059** m³
